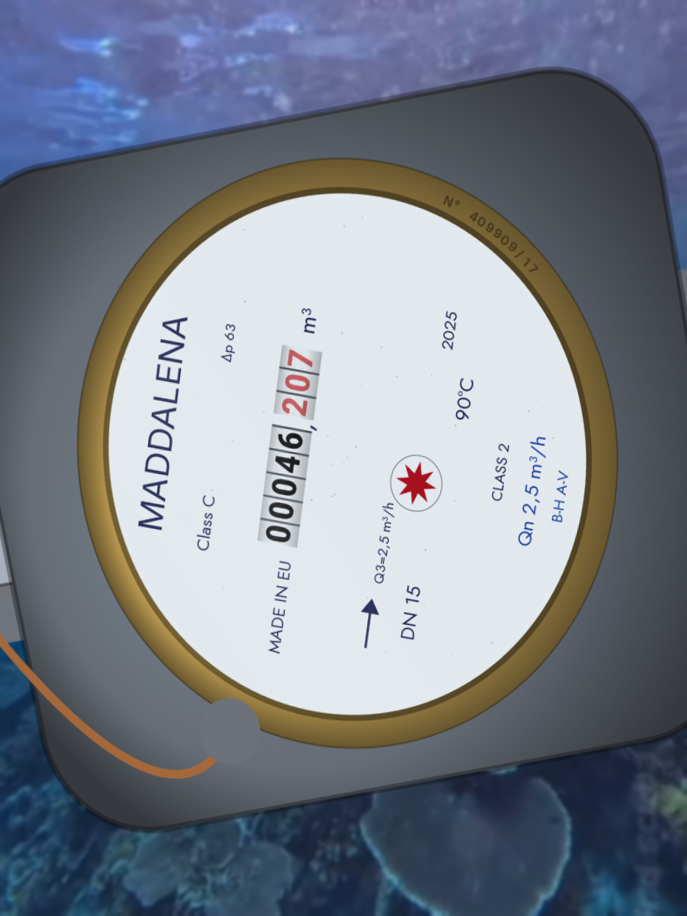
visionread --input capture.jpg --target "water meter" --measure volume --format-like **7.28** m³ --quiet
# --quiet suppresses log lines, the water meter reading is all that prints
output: **46.207** m³
